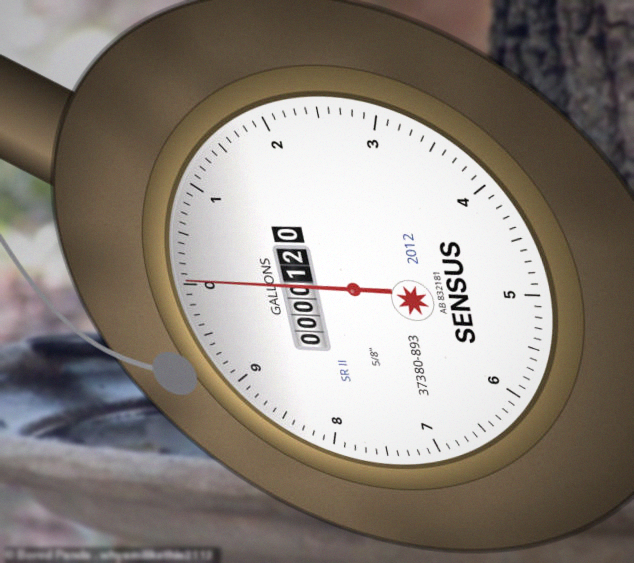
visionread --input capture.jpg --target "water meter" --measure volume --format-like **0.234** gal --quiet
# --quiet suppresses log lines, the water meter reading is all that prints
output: **120.0** gal
